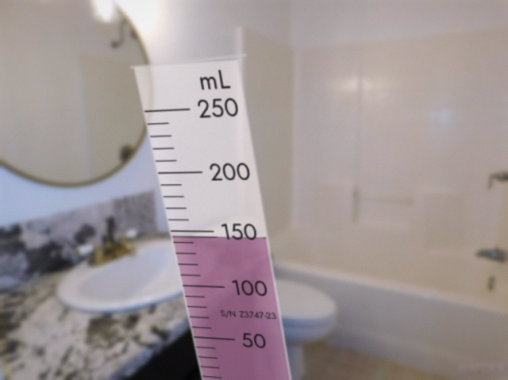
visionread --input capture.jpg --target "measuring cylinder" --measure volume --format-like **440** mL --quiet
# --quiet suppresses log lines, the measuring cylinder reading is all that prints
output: **145** mL
